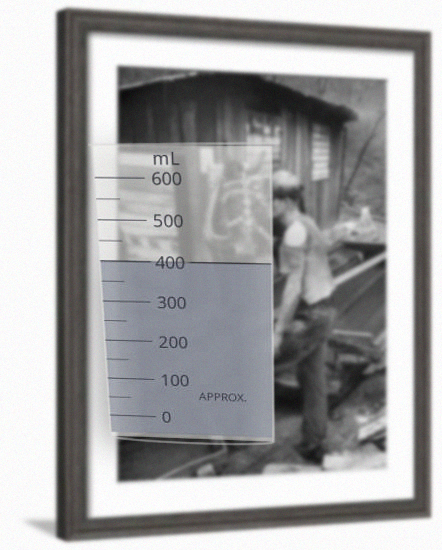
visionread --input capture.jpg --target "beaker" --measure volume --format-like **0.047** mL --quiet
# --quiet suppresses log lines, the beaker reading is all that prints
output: **400** mL
